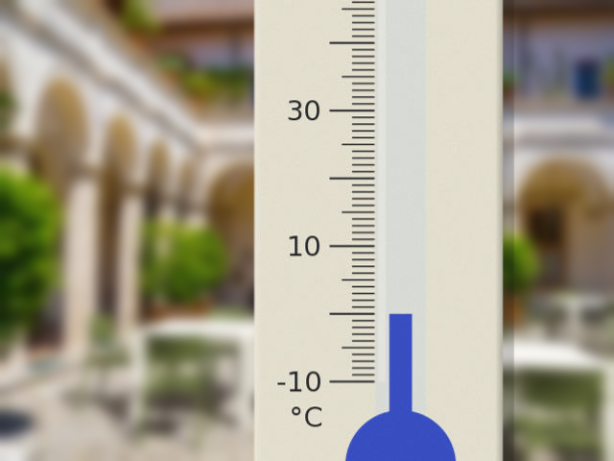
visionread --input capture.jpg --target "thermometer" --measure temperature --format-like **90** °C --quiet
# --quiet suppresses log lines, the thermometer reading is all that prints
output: **0** °C
